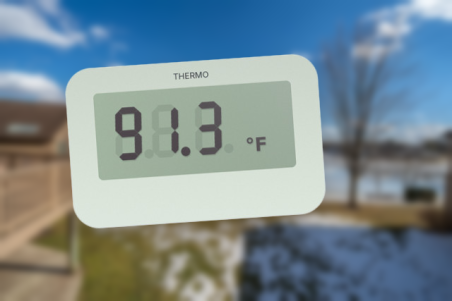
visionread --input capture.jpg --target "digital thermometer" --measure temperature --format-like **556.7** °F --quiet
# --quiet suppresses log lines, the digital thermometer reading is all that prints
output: **91.3** °F
